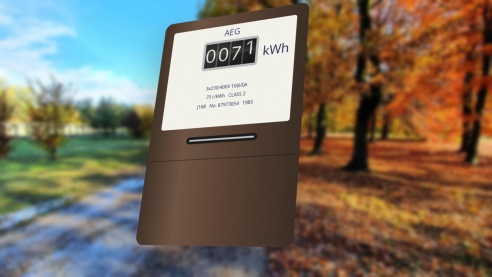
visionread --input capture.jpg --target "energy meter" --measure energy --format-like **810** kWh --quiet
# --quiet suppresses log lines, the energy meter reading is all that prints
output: **71** kWh
